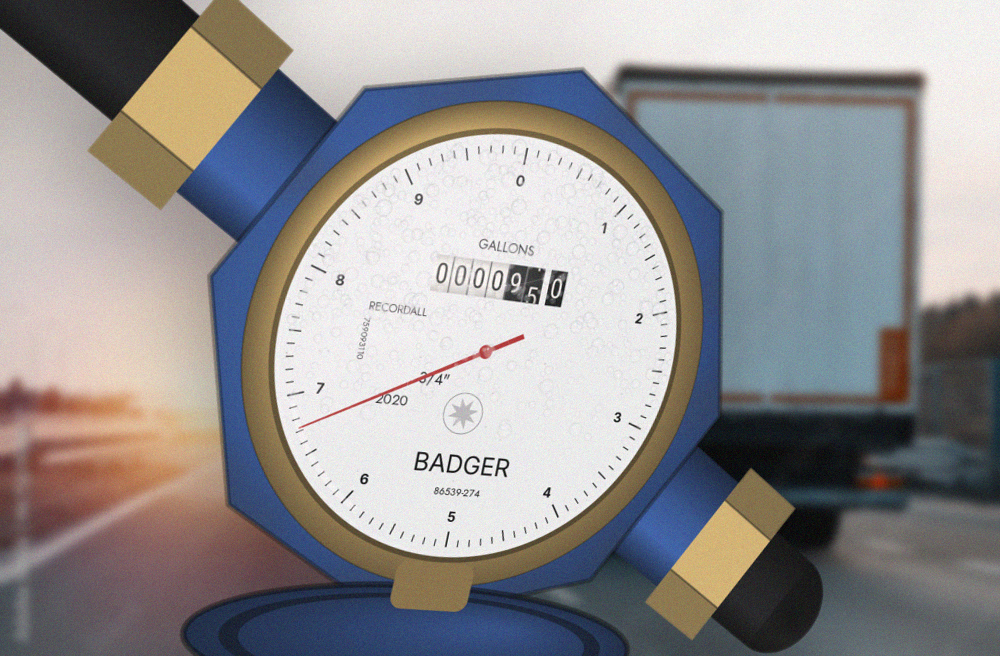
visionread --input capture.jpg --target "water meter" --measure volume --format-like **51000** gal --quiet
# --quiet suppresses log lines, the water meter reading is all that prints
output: **946.7** gal
